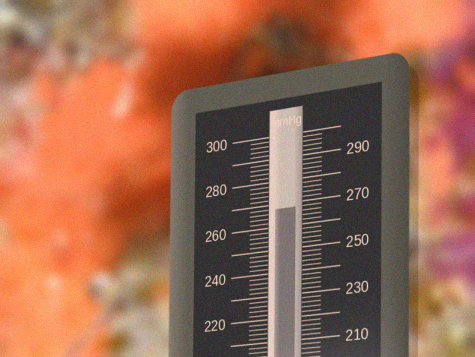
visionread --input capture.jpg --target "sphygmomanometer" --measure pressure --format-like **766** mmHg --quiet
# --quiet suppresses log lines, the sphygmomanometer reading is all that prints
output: **268** mmHg
